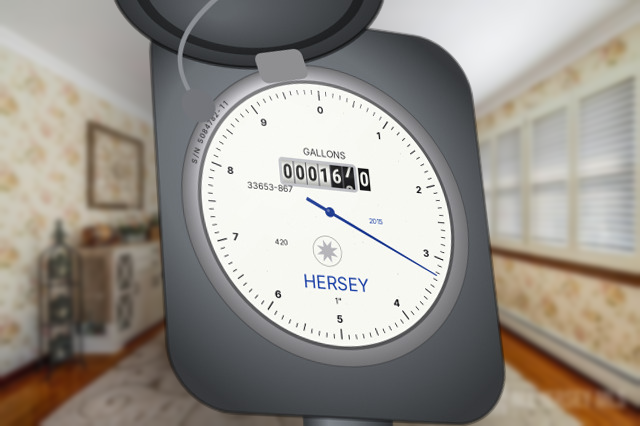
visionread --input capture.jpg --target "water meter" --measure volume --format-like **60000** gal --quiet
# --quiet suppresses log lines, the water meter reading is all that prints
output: **1673.2** gal
